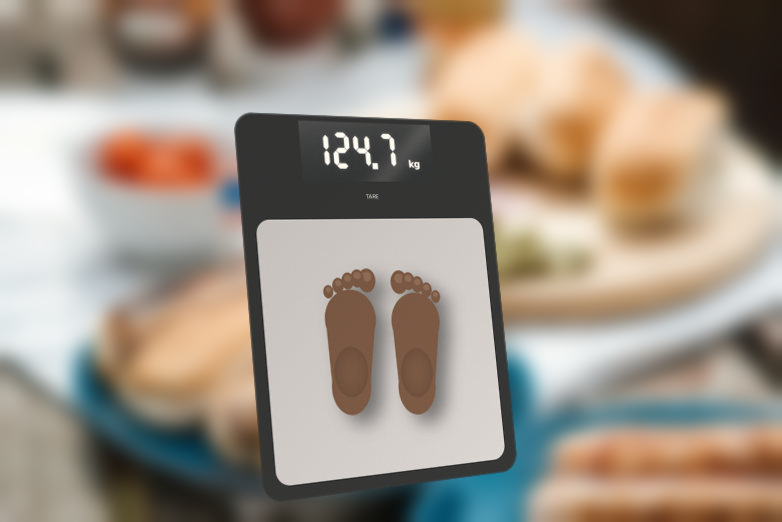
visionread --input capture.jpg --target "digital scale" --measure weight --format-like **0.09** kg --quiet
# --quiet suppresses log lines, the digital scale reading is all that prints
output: **124.7** kg
